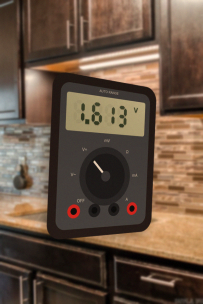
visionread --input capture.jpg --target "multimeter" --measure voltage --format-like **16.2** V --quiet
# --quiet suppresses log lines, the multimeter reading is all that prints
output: **1.613** V
